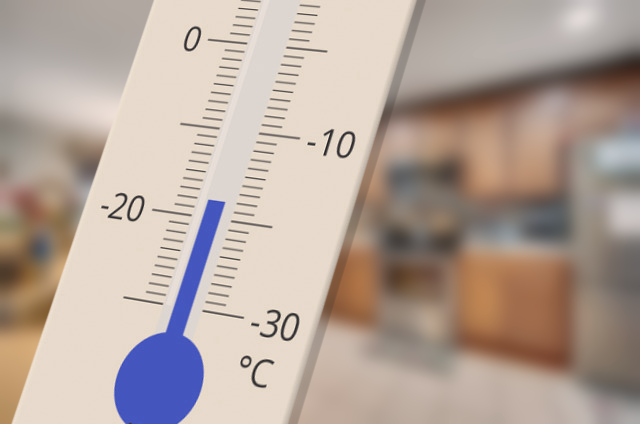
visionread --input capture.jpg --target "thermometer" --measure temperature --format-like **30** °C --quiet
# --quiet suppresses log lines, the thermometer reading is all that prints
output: **-18** °C
